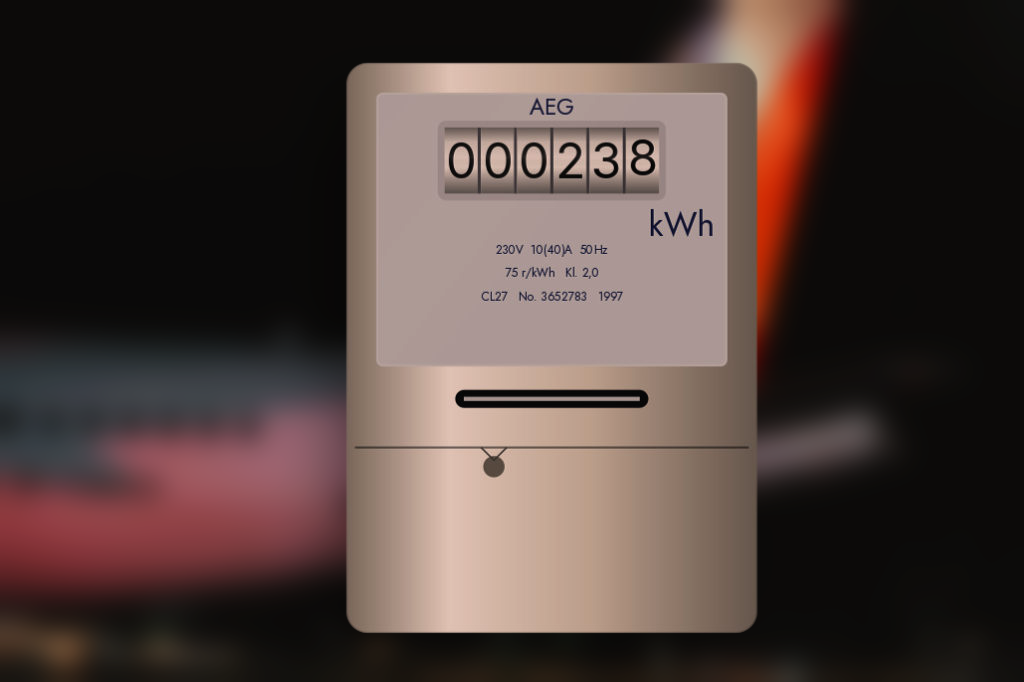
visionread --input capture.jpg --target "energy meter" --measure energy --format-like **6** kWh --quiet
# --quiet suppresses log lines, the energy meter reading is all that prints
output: **238** kWh
